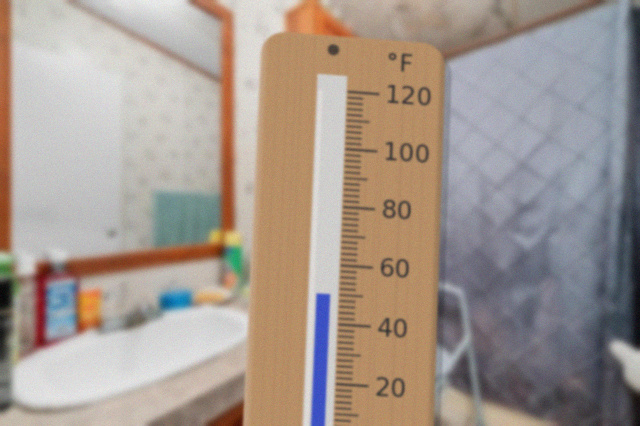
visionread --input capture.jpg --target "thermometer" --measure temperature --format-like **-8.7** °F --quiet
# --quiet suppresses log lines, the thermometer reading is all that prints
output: **50** °F
